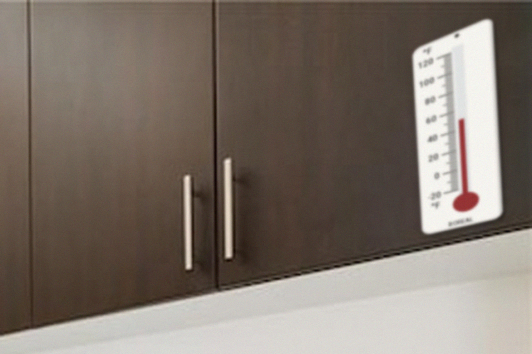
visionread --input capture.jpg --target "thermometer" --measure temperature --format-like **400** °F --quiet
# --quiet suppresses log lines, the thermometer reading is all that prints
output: **50** °F
